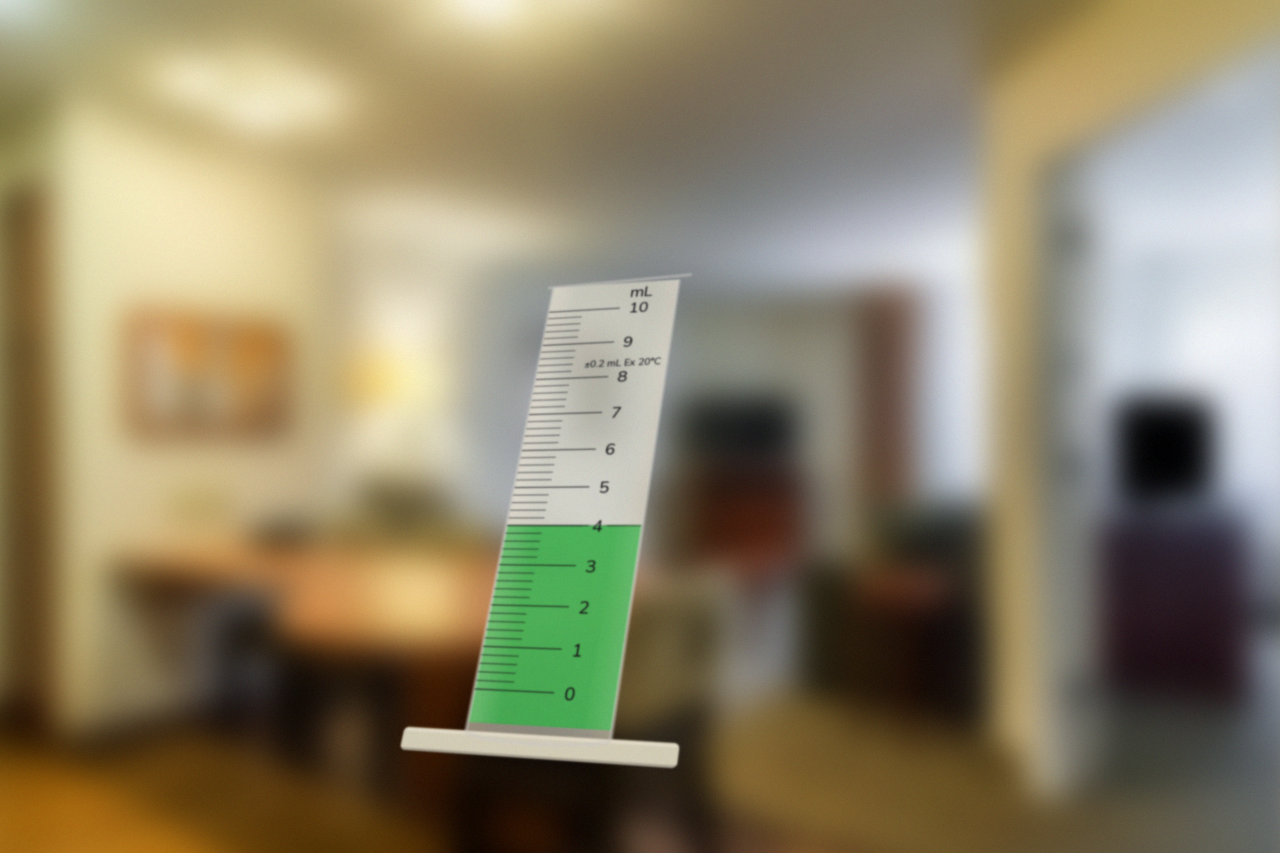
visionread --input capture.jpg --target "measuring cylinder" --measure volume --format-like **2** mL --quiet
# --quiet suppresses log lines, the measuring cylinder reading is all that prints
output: **4** mL
